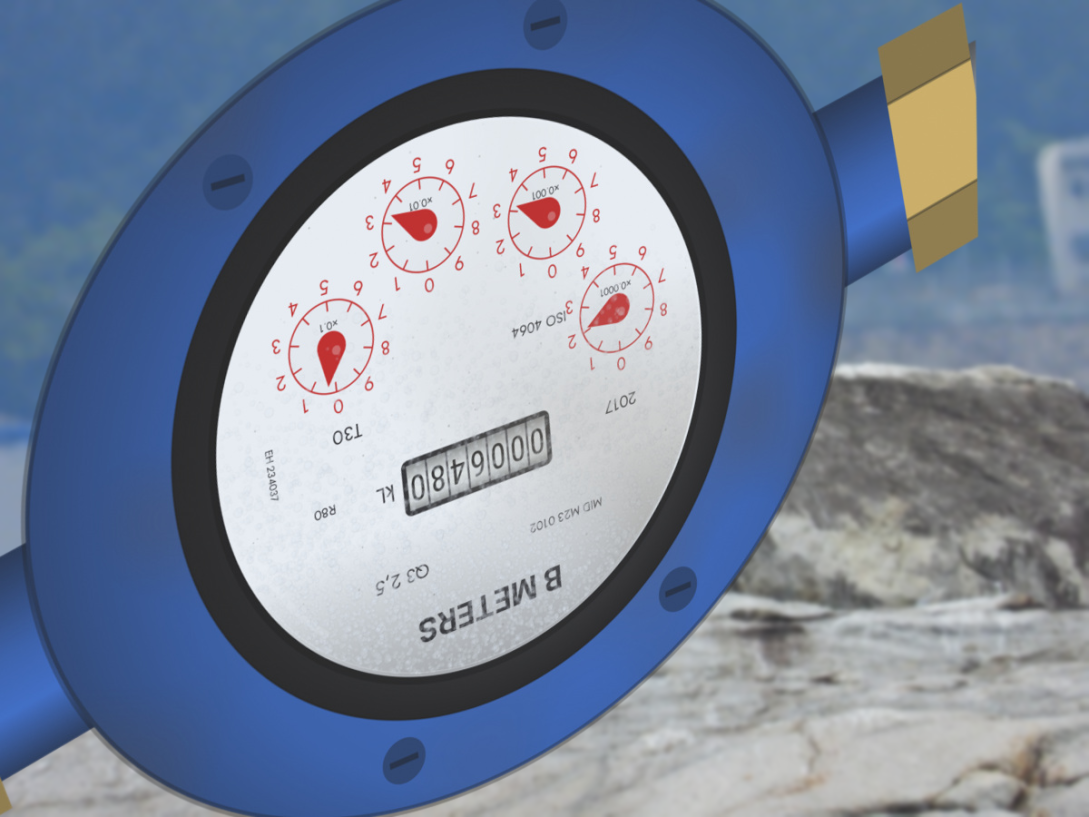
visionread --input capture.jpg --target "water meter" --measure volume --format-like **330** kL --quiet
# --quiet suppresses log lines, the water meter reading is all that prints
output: **6480.0332** kL
